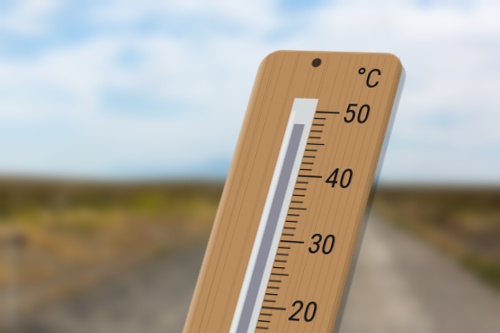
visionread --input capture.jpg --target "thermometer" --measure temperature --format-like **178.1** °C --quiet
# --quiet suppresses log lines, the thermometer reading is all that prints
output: **48** °C
